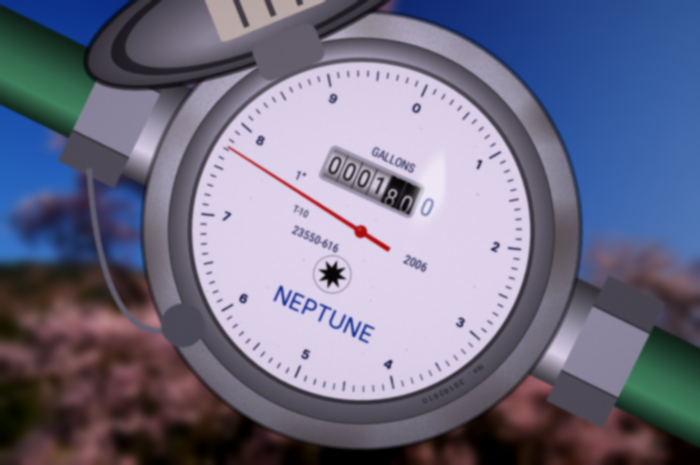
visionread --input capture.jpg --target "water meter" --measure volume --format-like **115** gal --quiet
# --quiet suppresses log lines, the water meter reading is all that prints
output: **1797.7** gal
